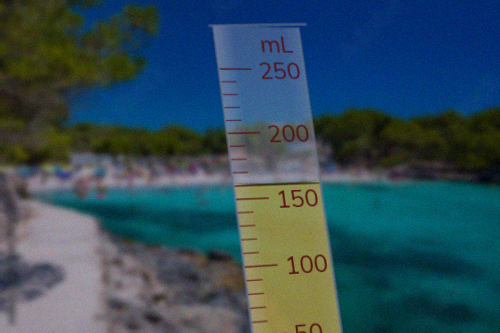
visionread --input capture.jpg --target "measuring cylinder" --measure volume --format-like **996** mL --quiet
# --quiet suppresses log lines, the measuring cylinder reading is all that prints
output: **160** mL
